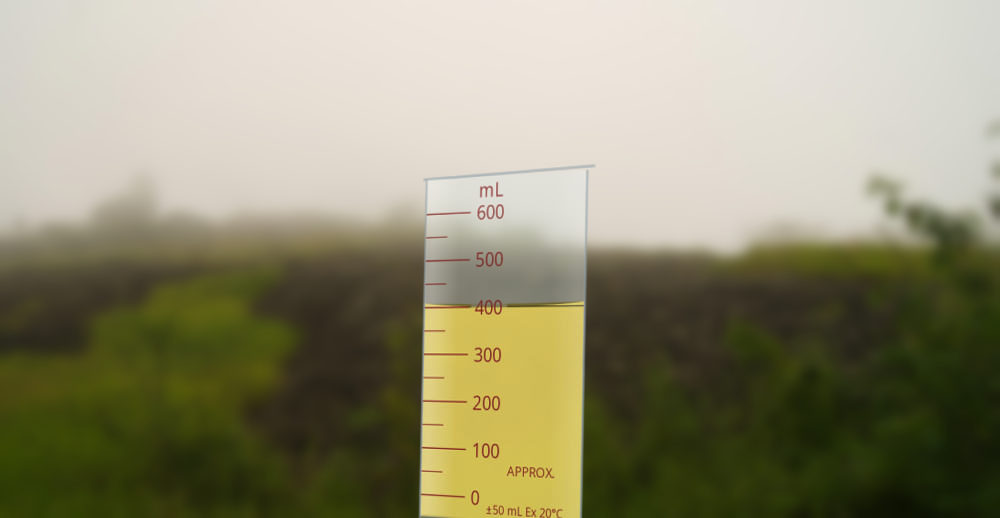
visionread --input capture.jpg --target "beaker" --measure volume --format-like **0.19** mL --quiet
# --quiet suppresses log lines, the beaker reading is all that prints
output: **400** mL
